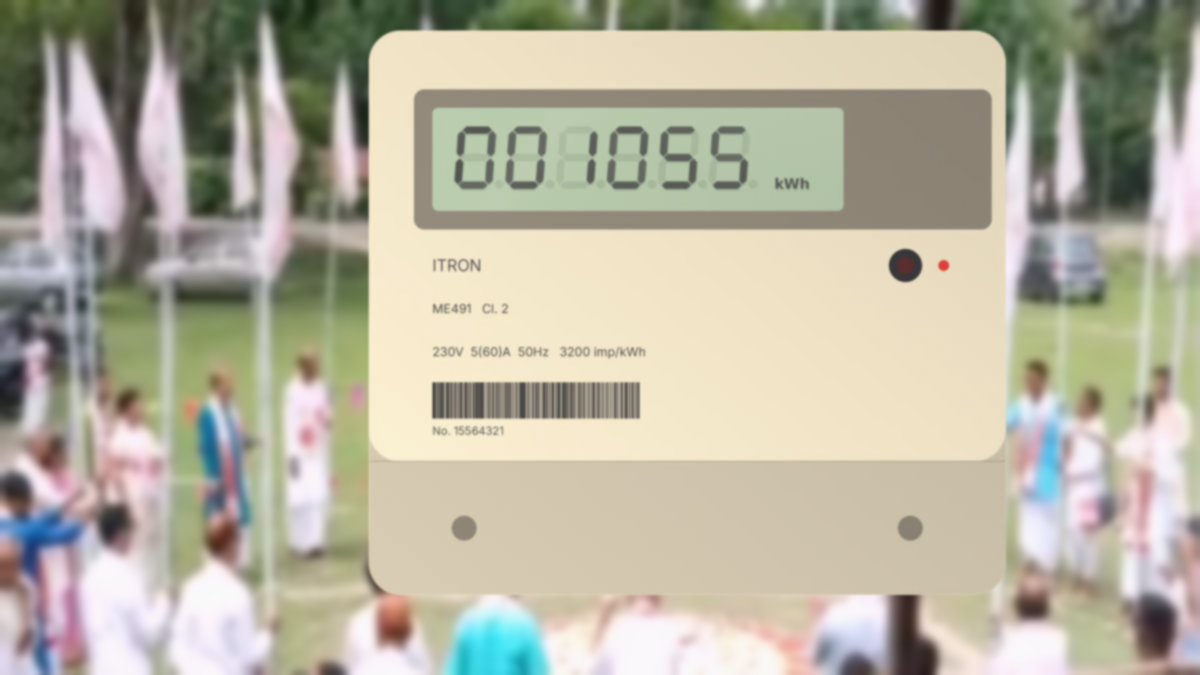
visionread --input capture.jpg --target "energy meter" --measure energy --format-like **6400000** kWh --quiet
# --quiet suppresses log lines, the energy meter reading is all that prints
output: **1055** kWh
